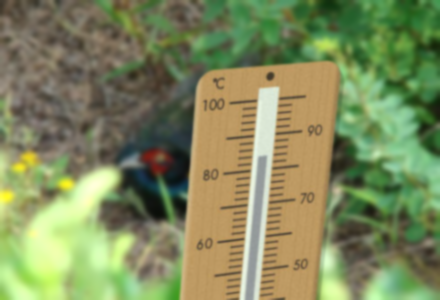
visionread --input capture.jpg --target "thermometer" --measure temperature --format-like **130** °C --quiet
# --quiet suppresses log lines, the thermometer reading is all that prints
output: **84** °C
